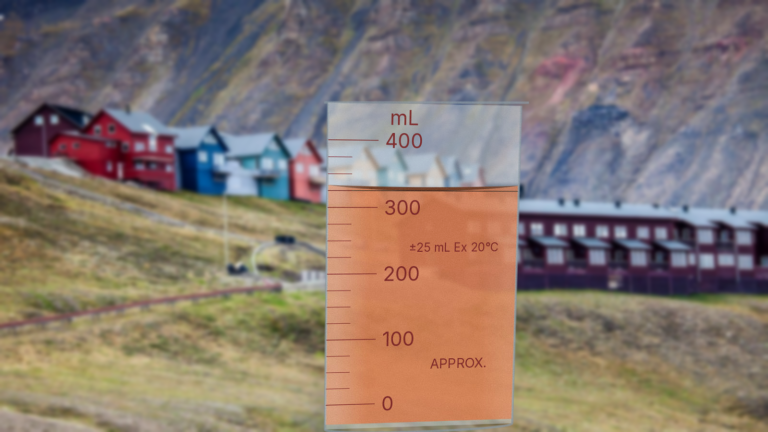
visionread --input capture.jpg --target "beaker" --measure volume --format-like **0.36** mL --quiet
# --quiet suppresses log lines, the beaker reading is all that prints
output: **325** mL
